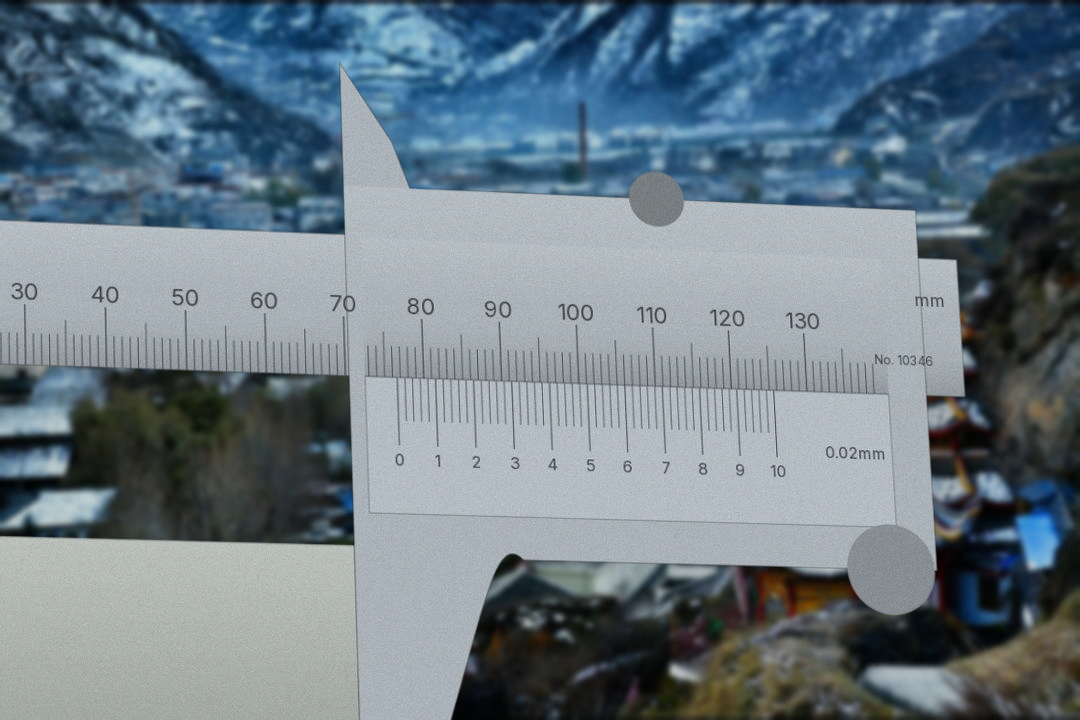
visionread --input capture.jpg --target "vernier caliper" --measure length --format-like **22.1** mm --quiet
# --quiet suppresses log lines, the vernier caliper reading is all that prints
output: **76.6** mm
